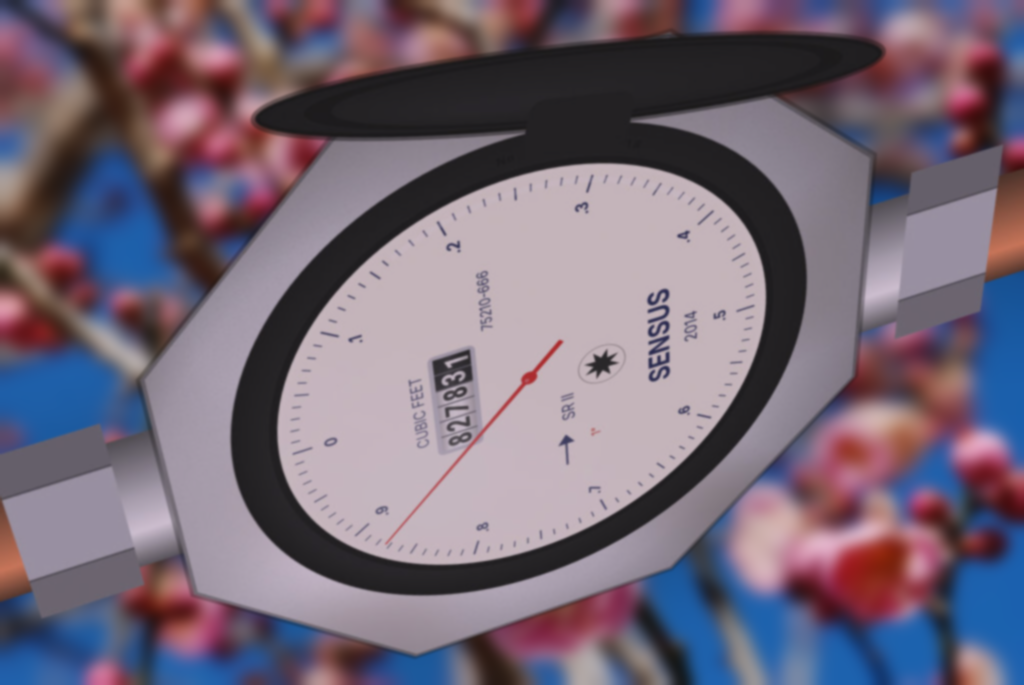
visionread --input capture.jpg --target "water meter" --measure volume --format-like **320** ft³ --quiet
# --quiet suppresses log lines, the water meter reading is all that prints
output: **827830.87** ft³
